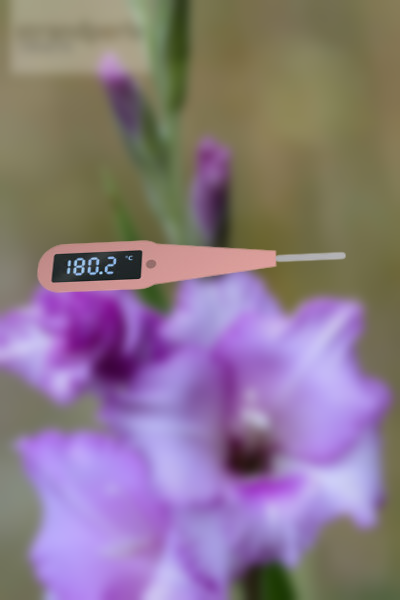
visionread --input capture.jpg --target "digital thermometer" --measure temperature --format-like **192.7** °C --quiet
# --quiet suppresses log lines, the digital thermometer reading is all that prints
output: **180.2** °C
